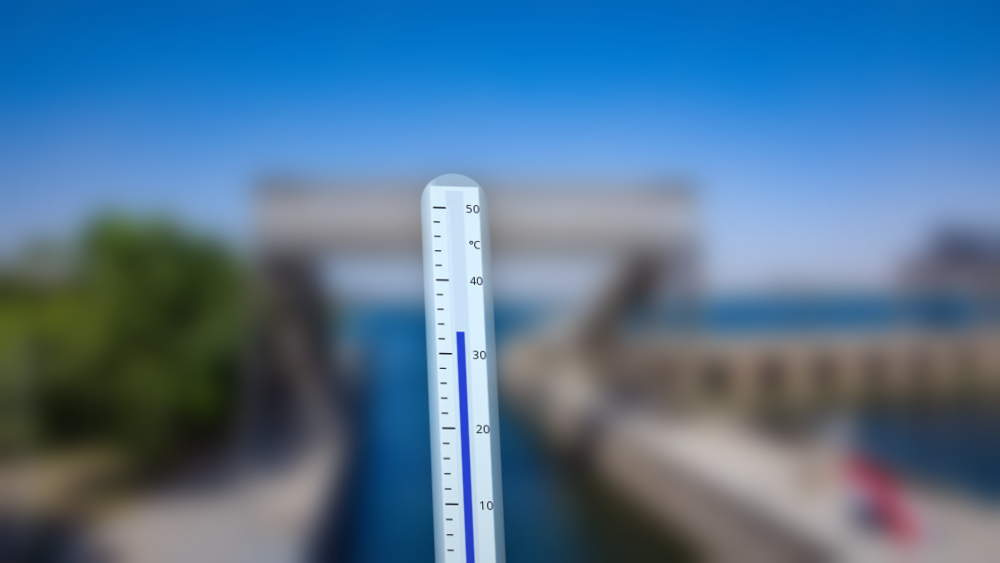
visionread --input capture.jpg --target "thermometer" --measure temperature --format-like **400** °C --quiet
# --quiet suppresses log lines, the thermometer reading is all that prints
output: **33** °C
